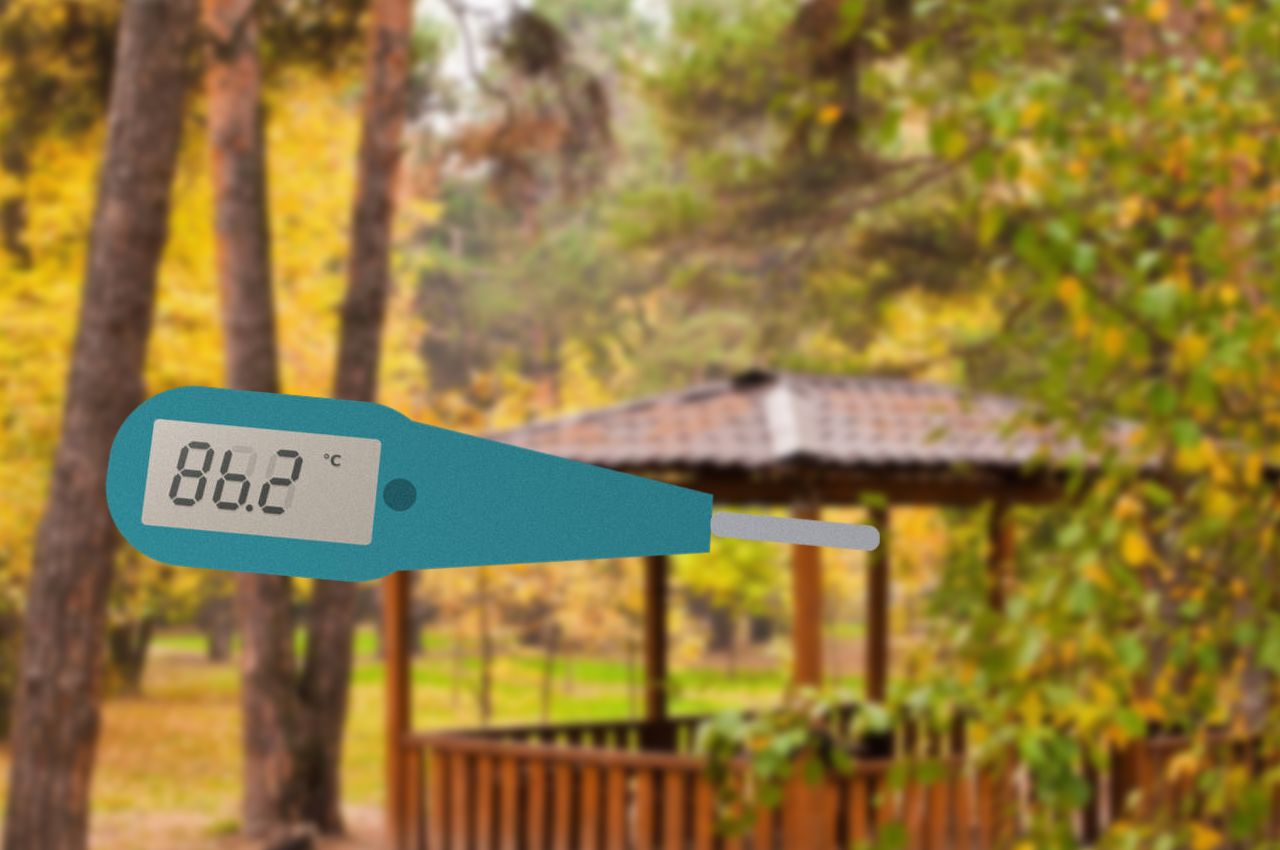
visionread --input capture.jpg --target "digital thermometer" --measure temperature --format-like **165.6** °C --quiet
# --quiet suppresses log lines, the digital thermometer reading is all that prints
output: **86.2** °C
